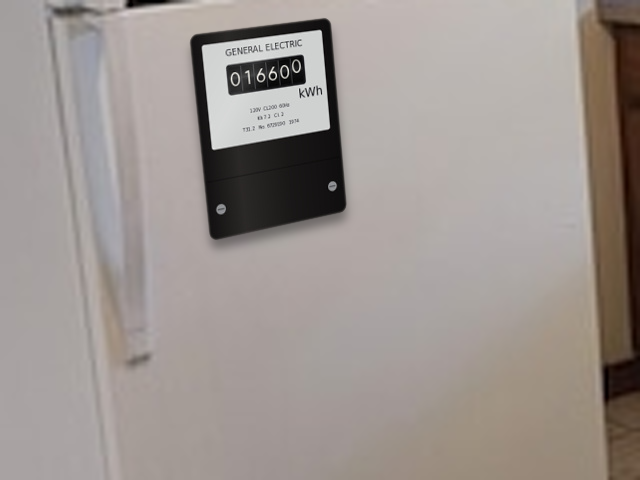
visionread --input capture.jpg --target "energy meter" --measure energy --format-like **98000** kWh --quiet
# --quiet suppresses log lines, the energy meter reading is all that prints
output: **16600** kWh
